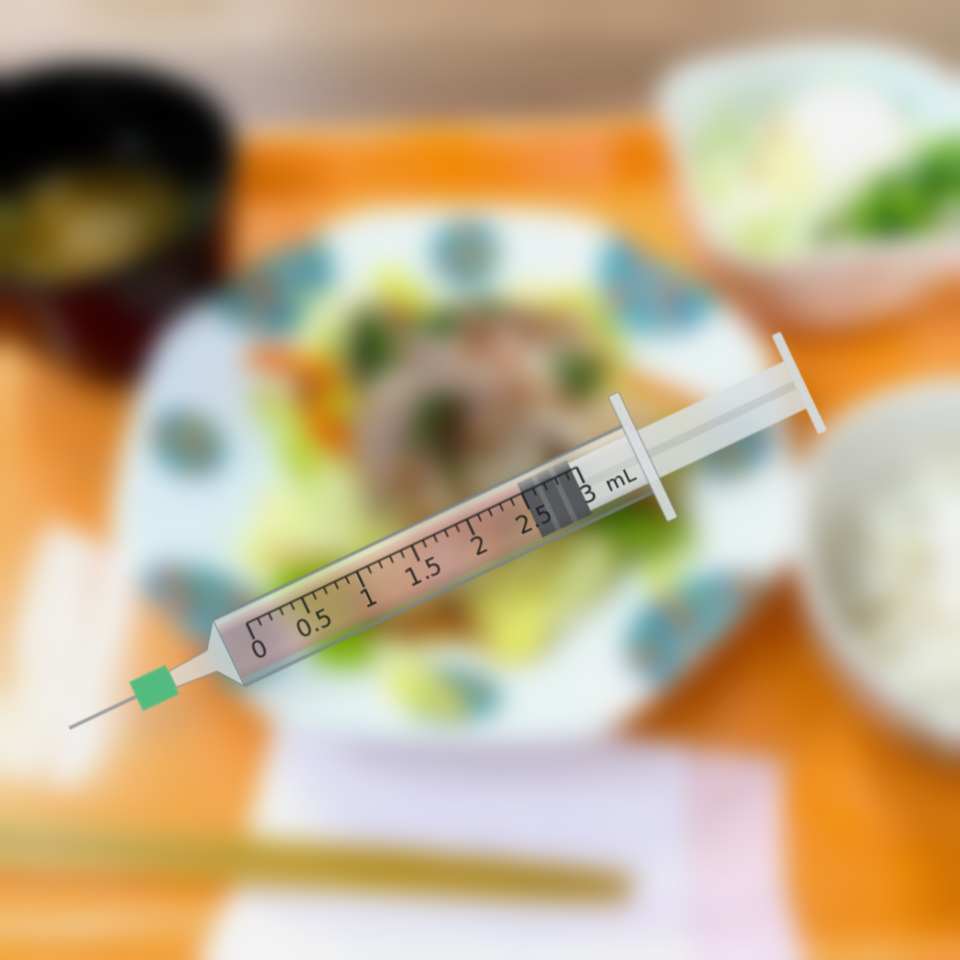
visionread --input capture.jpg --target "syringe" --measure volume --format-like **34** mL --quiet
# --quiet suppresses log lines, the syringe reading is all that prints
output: **2.5** mL
